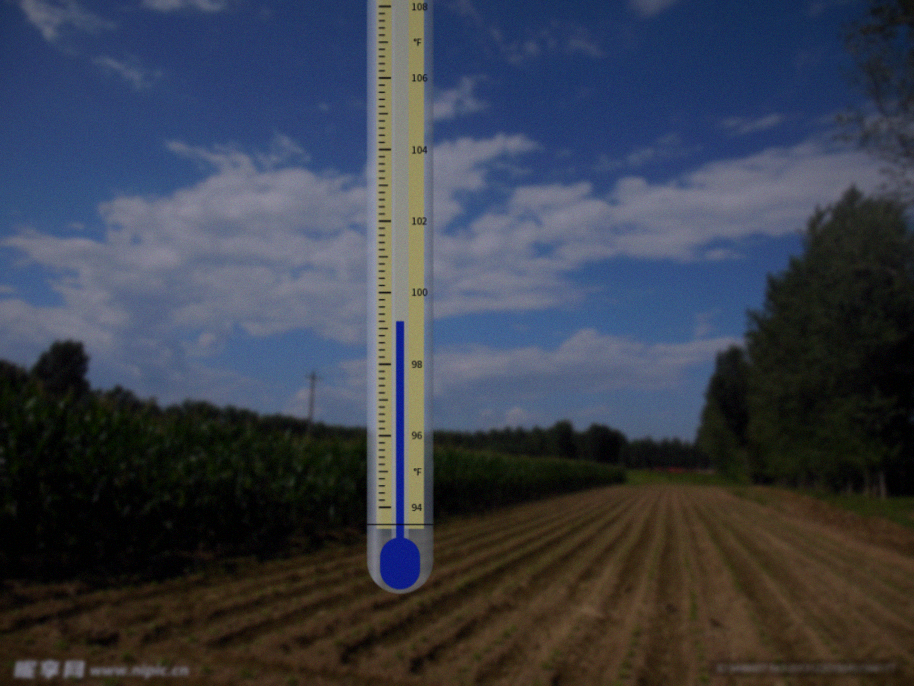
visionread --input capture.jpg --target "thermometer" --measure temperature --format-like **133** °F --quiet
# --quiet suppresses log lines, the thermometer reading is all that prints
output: **99.2** °F
